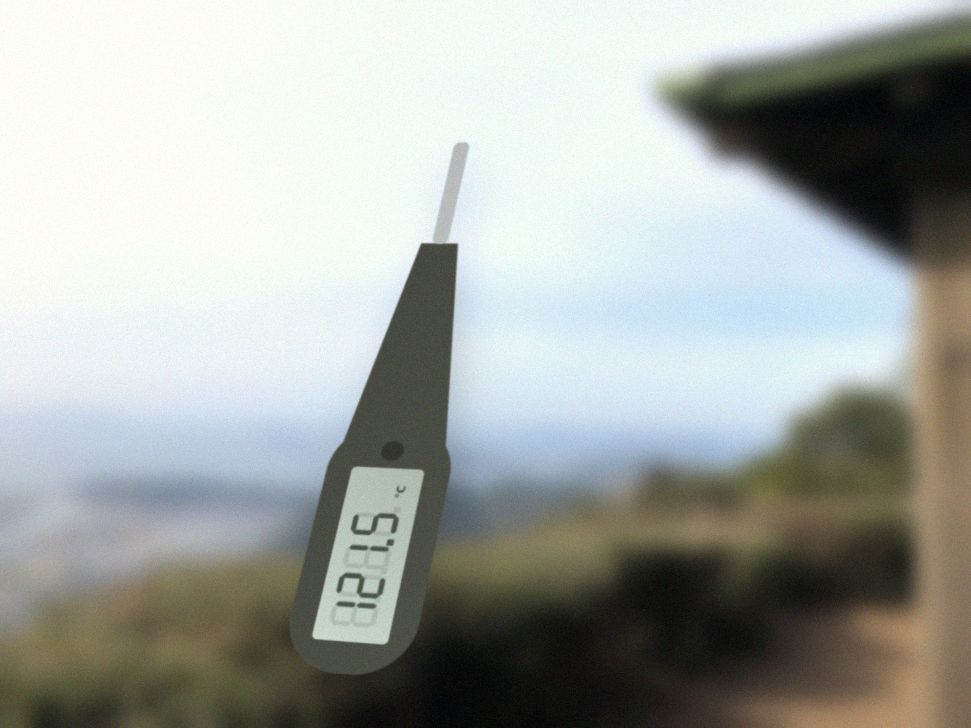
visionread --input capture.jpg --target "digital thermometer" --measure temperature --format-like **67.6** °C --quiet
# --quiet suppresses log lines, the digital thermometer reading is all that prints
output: **121.5** °C
